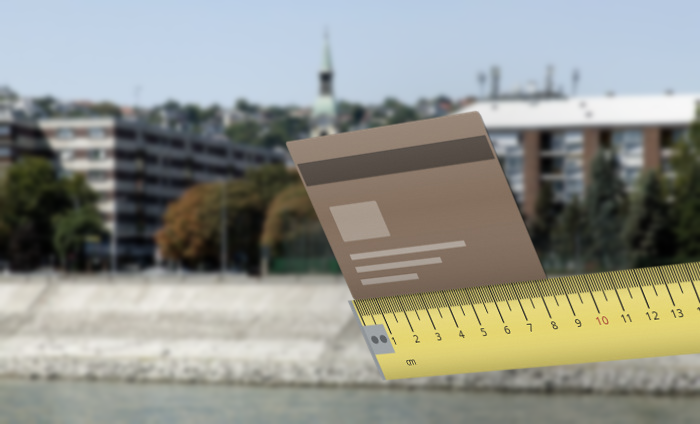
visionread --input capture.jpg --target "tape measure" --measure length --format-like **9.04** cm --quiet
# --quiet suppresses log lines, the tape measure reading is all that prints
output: **8.5** cm
